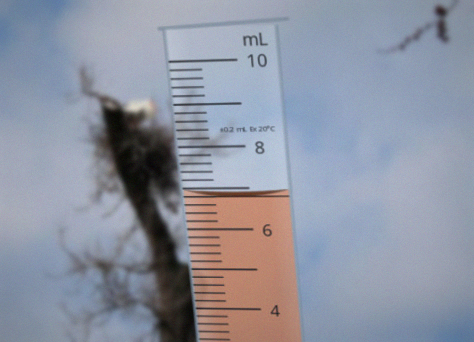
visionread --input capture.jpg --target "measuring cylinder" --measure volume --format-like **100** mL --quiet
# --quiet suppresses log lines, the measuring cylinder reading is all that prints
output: **6.8** mL
